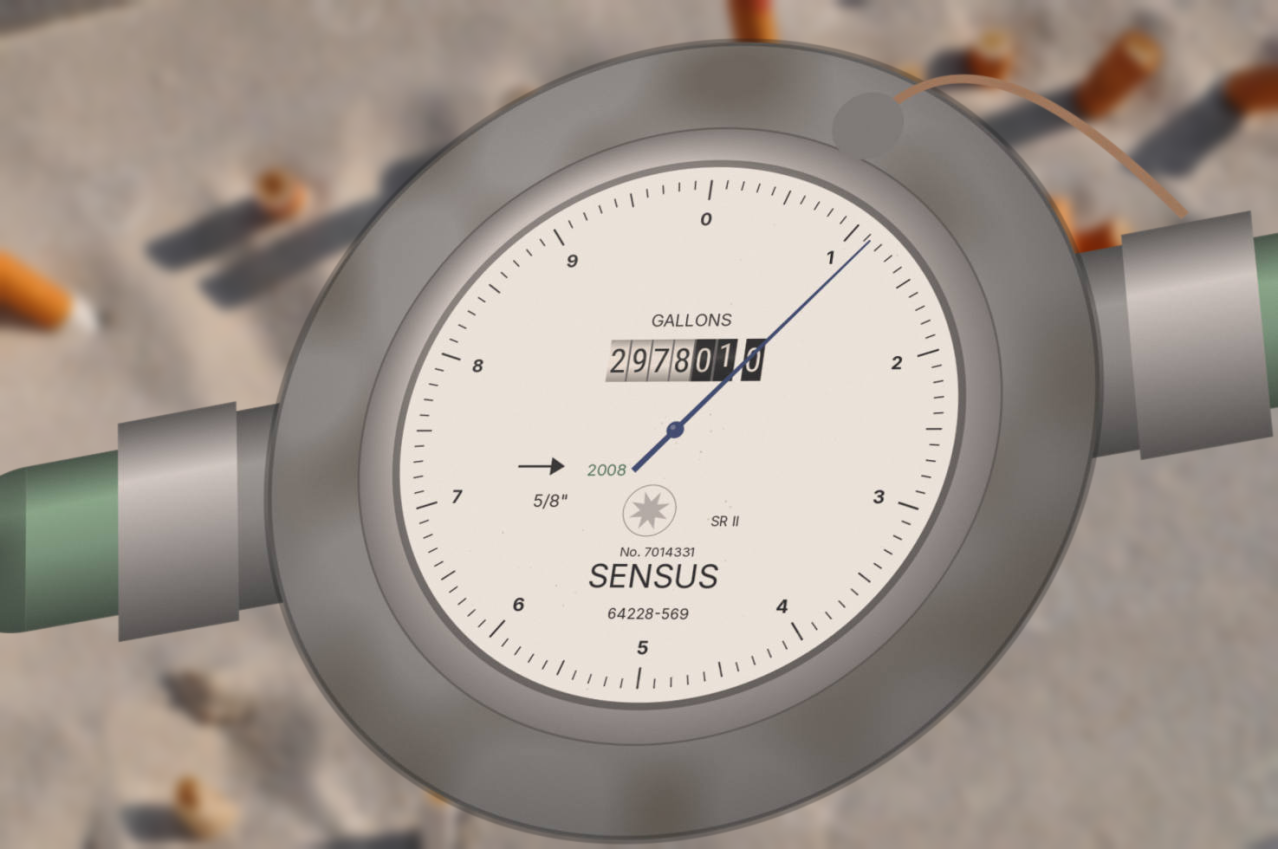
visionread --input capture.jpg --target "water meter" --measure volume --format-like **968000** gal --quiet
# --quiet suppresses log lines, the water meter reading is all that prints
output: **2978011.1** gal
